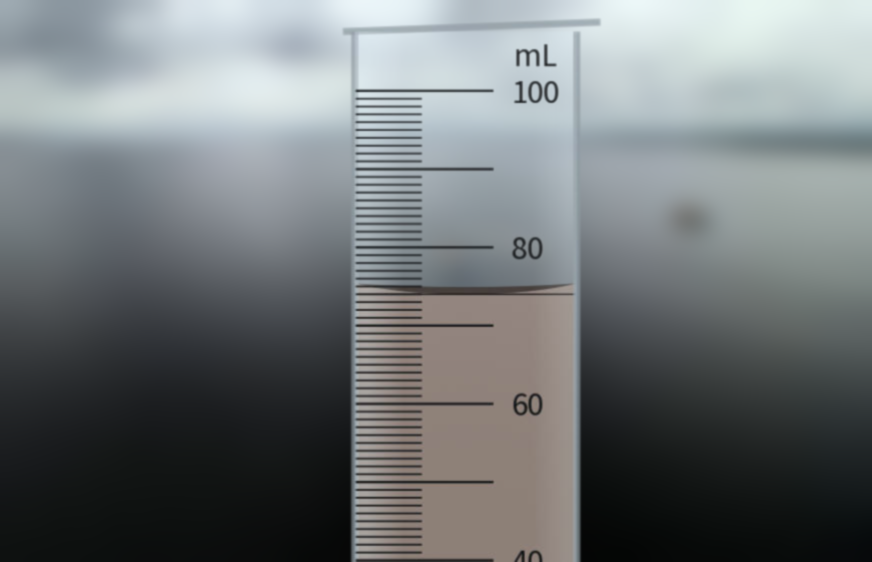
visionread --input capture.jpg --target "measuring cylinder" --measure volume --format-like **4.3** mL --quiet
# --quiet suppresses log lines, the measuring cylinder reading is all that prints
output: **74** mL
